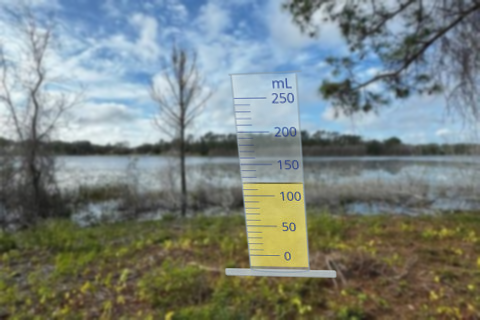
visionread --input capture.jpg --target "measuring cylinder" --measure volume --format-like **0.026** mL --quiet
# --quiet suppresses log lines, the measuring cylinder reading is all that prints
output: **120** mL
